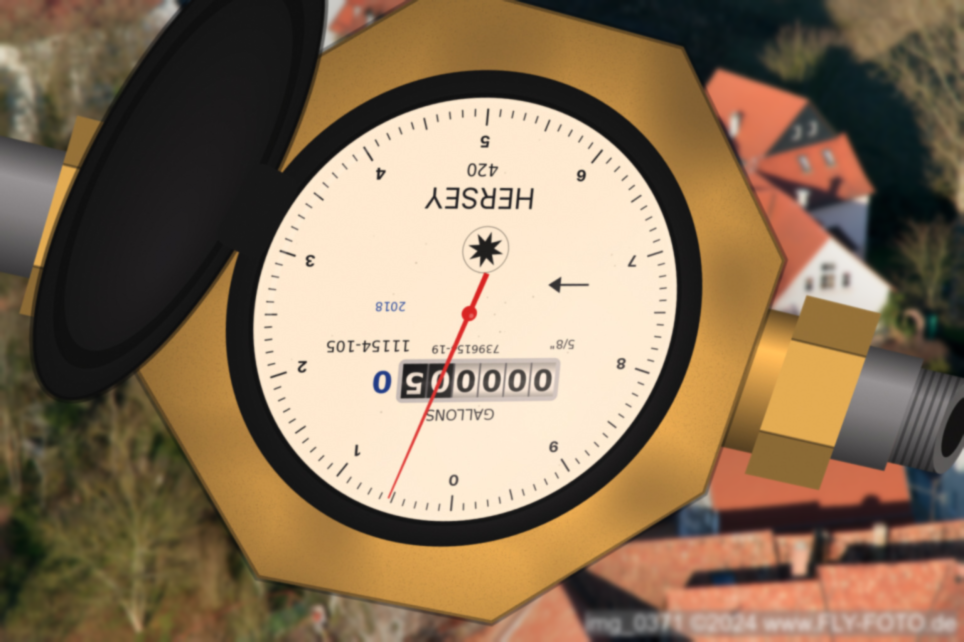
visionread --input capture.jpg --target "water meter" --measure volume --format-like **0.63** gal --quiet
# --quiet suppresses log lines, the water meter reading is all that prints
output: **50.5** gal
